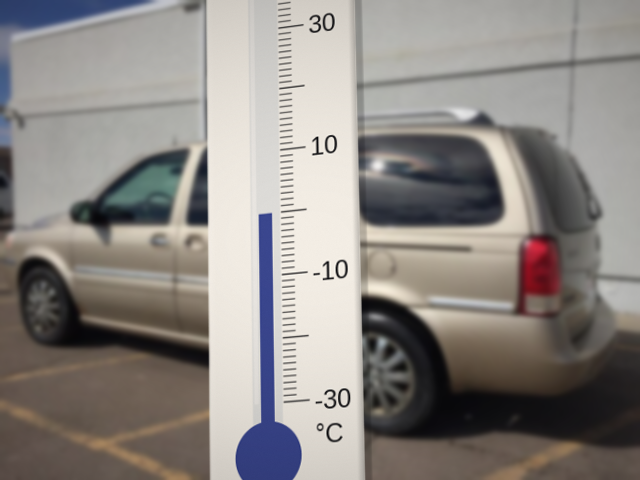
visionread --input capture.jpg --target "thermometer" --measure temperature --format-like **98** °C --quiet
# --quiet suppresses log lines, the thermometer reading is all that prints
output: **0** °C
